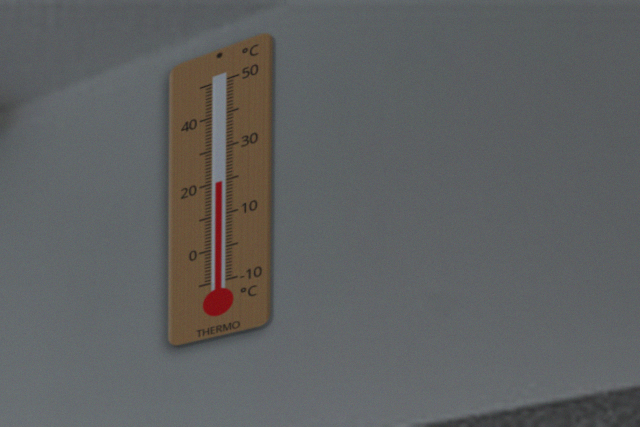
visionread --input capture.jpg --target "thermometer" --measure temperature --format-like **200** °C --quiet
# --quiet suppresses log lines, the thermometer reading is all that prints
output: **20** °C
